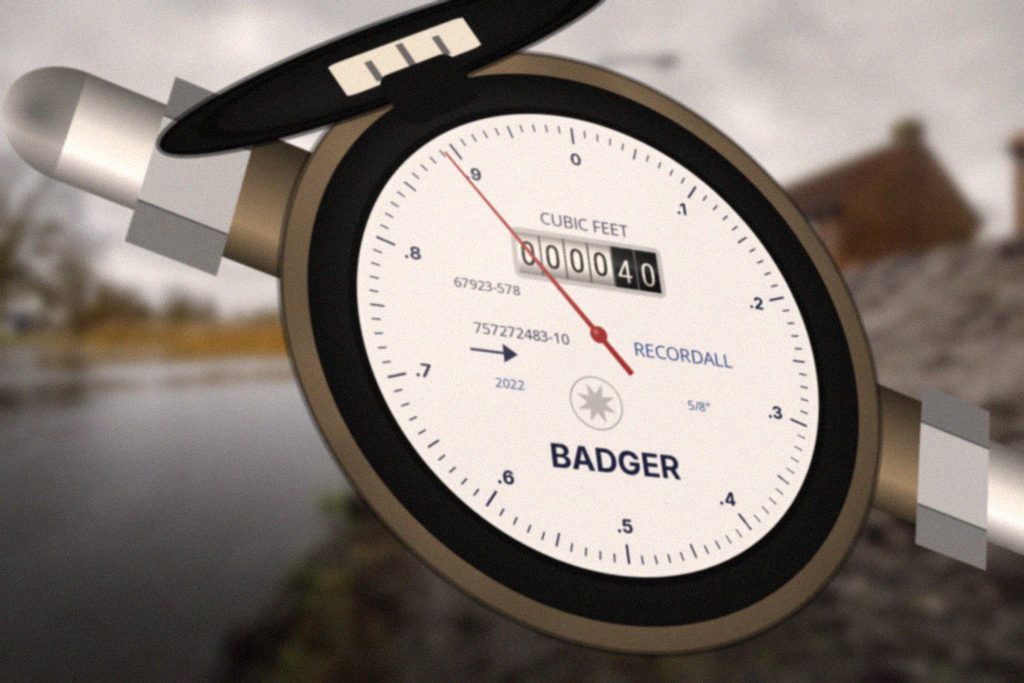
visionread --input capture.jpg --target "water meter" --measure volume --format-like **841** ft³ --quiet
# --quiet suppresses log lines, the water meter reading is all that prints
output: **39.89** ft³
